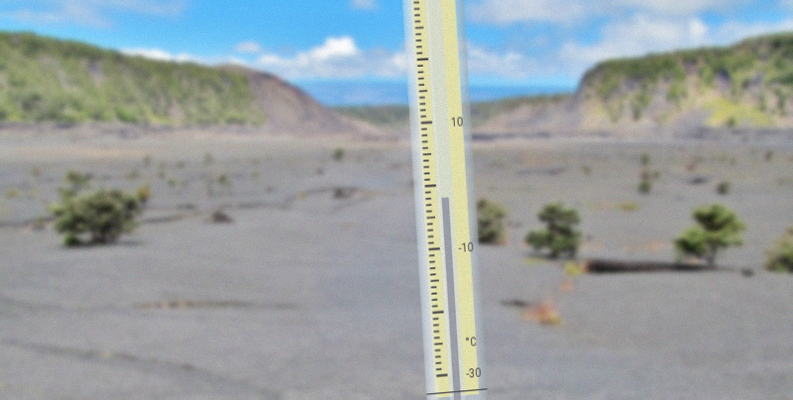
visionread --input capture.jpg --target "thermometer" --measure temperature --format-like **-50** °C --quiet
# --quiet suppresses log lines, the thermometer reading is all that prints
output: **-2** °C
